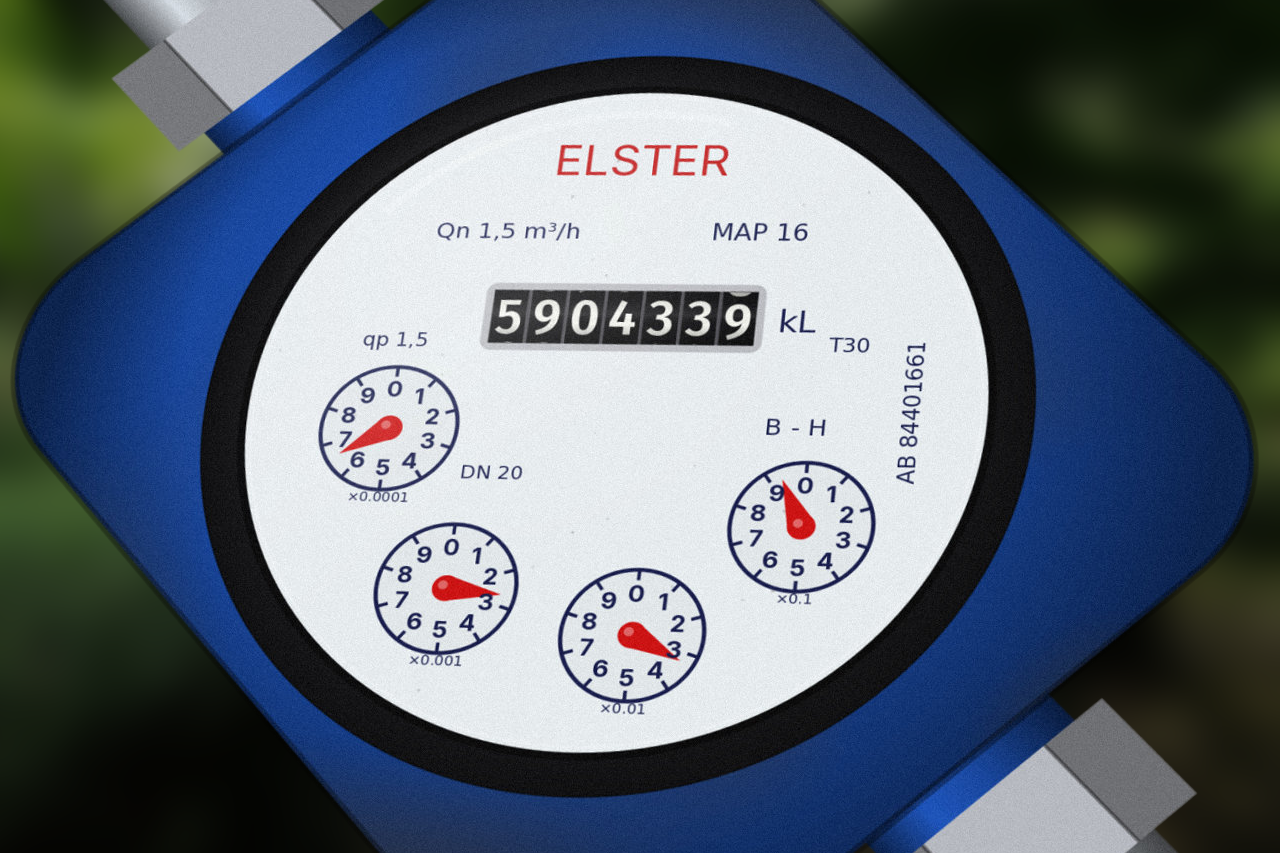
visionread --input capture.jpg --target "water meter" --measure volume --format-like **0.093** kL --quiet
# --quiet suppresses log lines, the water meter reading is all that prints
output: **5904338.9326** kL
